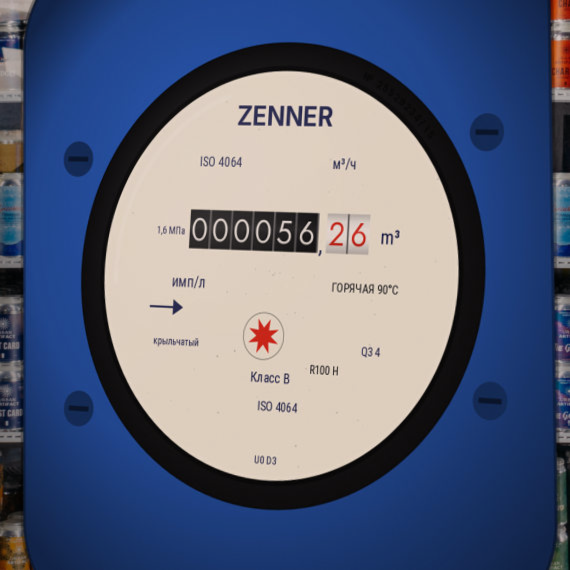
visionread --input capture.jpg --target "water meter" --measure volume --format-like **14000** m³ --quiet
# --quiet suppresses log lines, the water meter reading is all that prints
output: **56.26** m³
